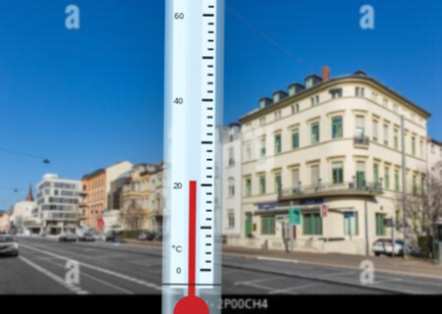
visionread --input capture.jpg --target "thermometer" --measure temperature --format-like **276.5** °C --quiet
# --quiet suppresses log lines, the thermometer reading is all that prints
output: **21** °C
